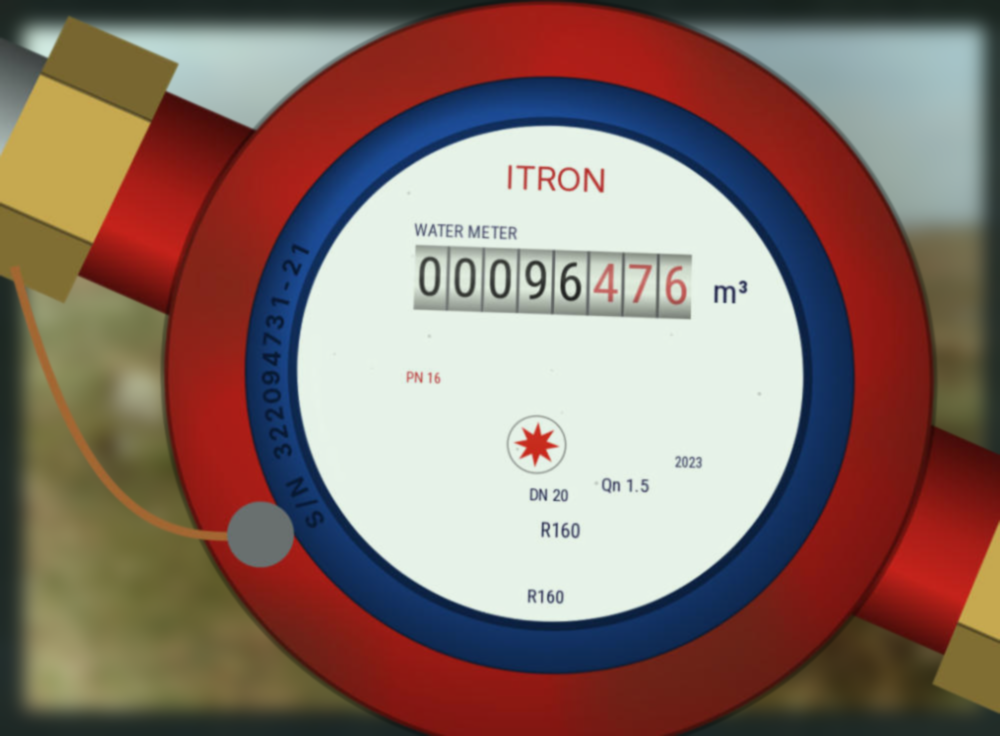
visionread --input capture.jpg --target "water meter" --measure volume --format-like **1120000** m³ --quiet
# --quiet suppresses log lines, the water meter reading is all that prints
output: **96.476** m³
